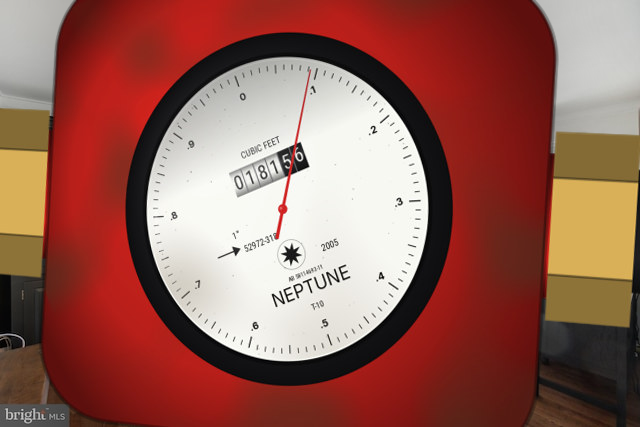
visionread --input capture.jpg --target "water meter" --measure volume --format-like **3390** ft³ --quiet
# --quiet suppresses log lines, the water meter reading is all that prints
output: **18156.09** ft³
